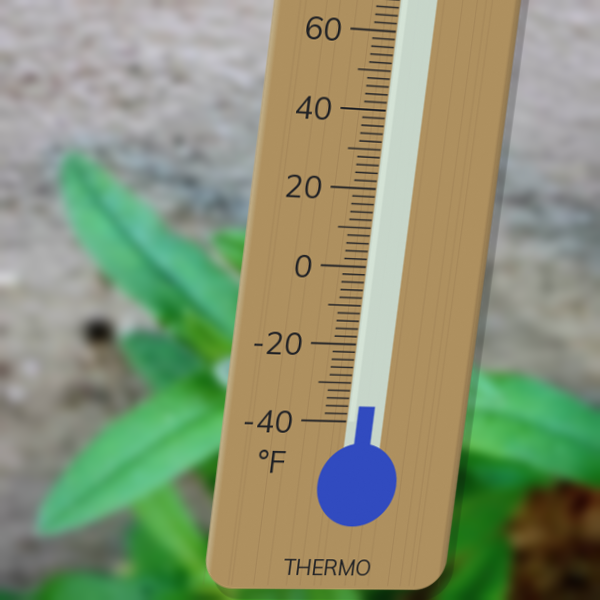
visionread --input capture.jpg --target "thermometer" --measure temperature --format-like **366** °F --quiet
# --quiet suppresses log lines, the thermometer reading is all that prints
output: **-36** °F
